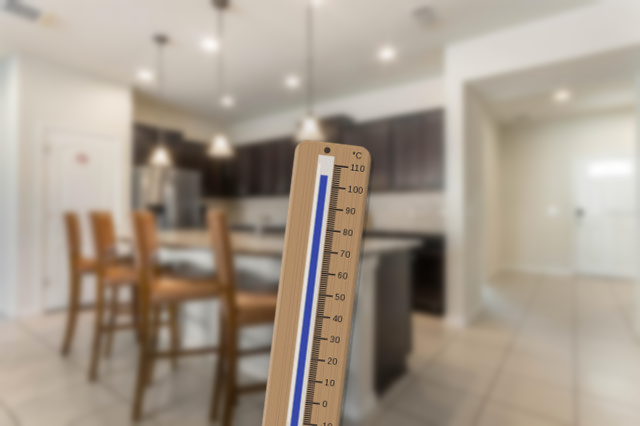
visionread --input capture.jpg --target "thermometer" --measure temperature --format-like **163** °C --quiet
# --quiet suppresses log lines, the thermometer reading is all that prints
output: **105** °C
